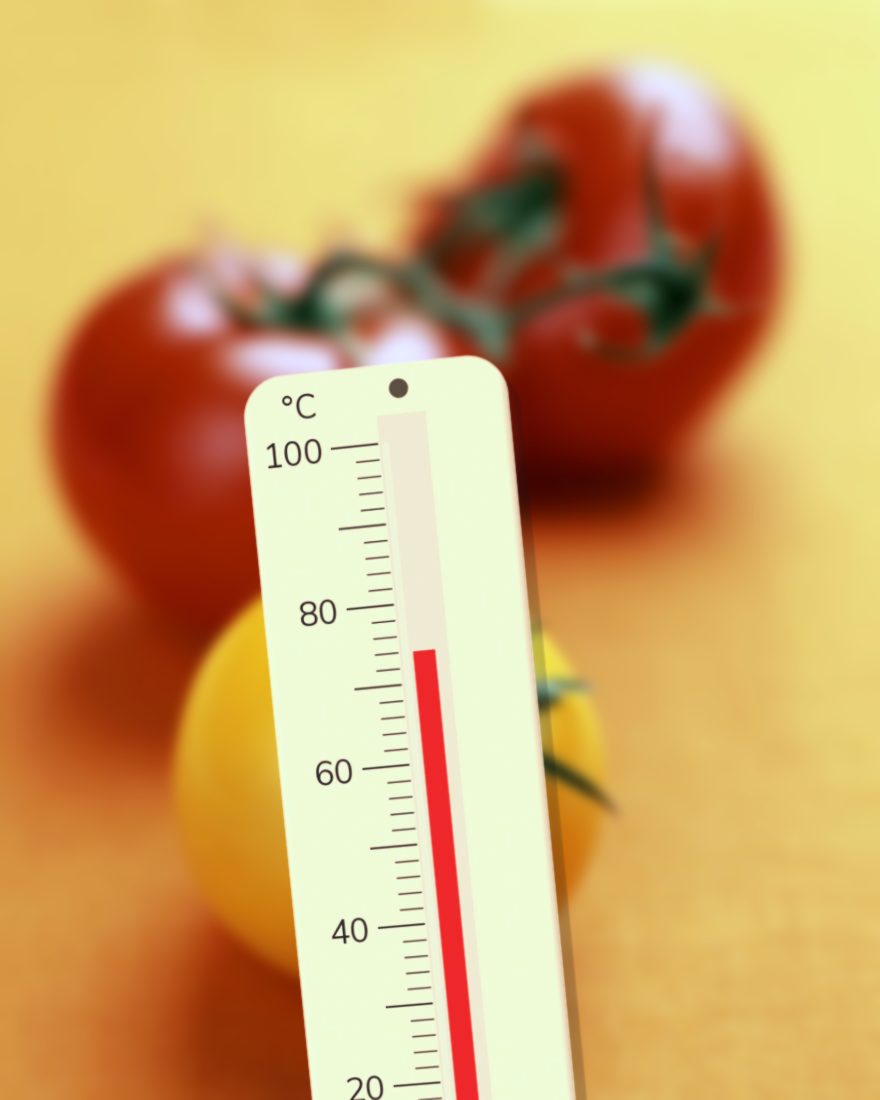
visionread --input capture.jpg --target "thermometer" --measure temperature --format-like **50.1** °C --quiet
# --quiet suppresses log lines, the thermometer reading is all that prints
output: **74** °C
